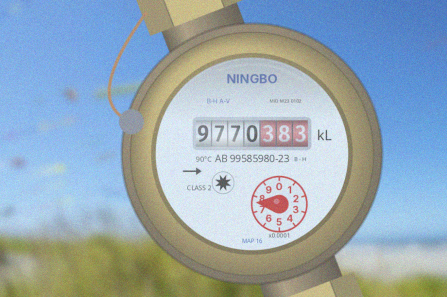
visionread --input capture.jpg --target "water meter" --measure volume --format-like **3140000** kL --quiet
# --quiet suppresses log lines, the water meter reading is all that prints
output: **9770.3837** kL
